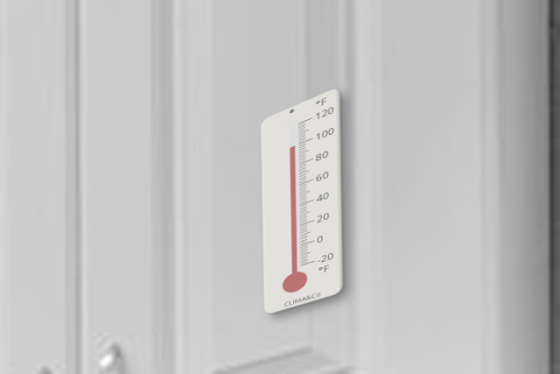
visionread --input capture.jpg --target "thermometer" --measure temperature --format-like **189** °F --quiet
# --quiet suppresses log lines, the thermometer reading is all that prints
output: **100** °F
